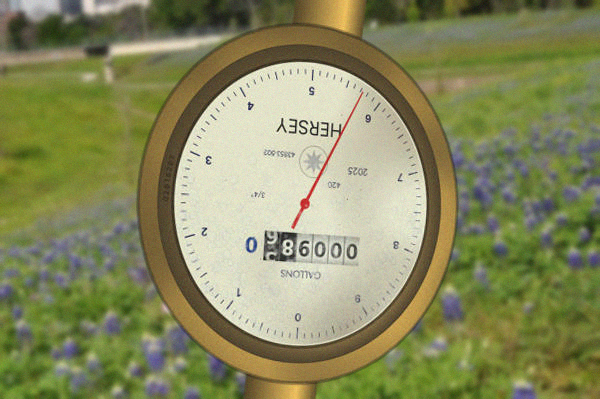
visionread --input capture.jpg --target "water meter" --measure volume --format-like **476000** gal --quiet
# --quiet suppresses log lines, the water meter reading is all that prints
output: **9855.7** gal
